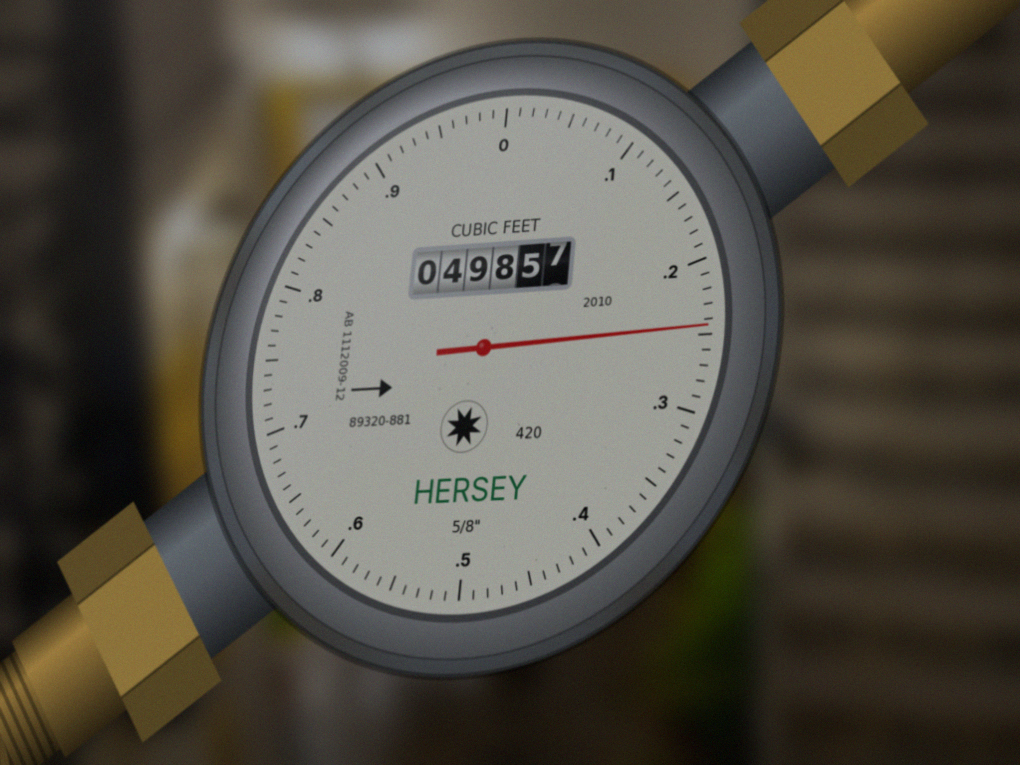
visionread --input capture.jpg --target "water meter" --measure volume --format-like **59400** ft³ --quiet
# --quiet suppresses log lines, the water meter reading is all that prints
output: **49857.24** ft³
